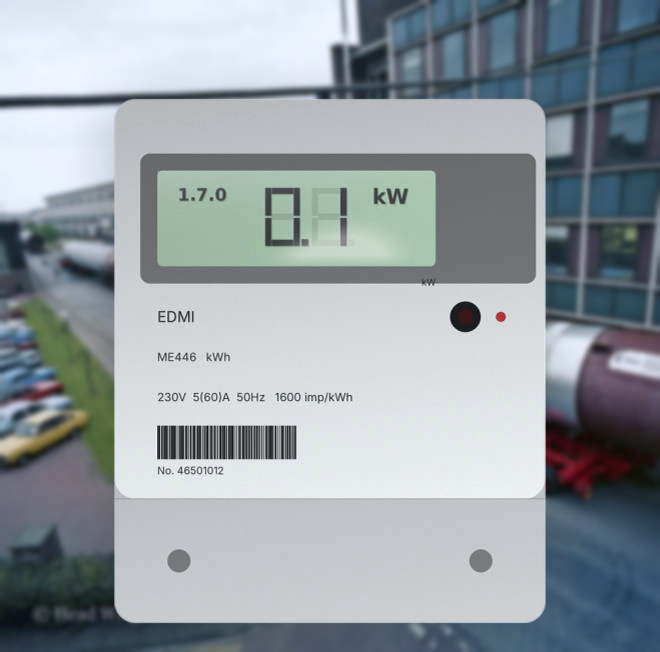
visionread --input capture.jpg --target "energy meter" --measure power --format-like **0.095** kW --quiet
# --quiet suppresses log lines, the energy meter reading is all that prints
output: **0.1** kW
